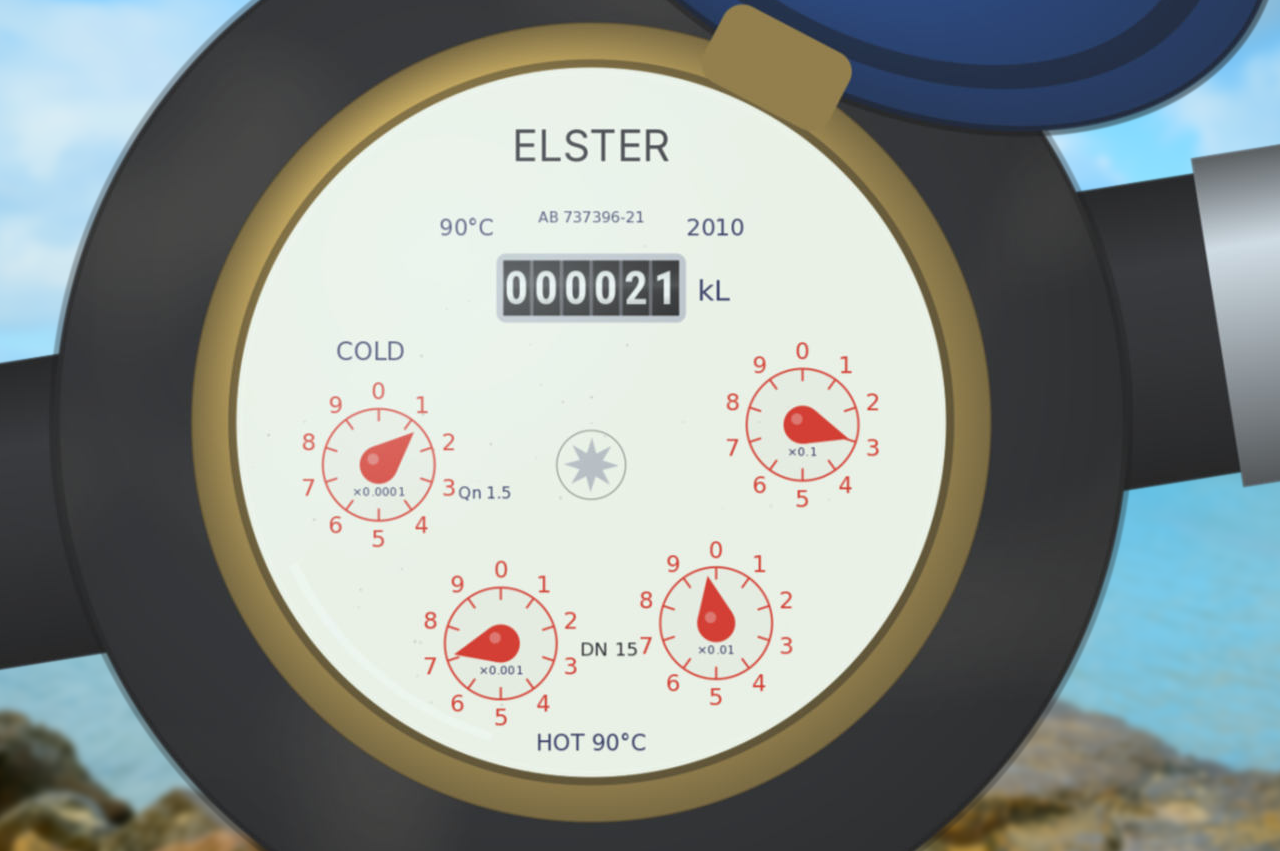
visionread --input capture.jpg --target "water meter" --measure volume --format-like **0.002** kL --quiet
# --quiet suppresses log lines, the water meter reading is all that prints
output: **21.2971** kL
